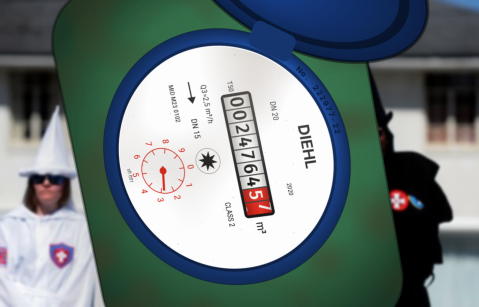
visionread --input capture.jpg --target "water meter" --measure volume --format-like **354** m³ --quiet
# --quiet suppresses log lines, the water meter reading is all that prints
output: **24764.572** m³
